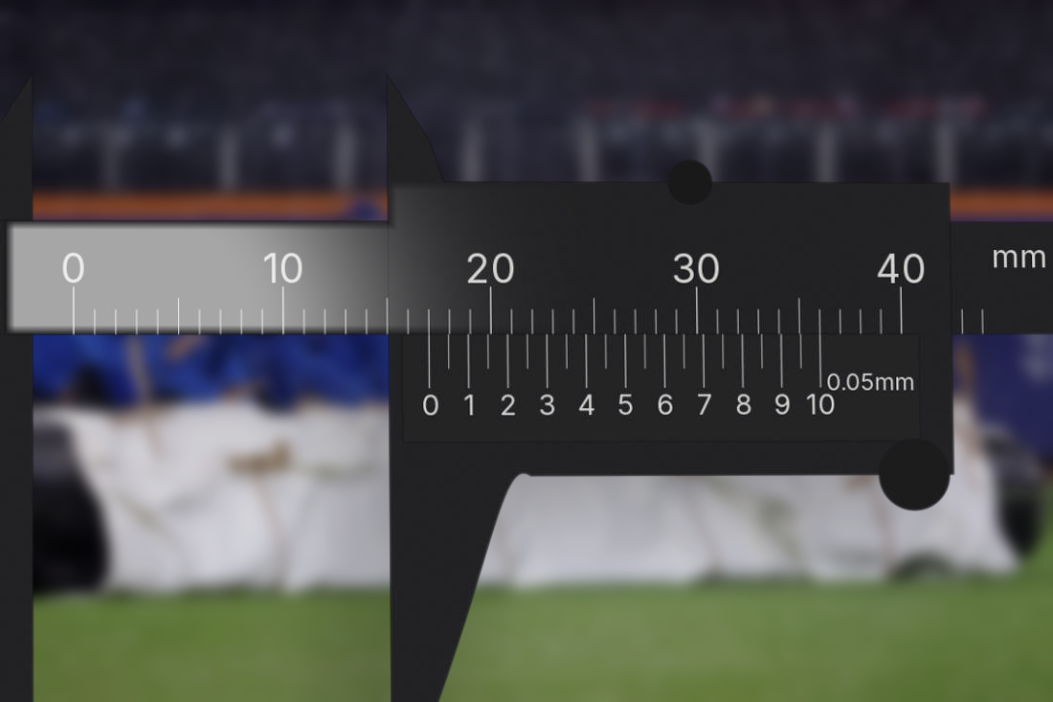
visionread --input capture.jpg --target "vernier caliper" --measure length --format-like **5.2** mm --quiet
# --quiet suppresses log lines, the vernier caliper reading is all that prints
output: **17.0** mm
